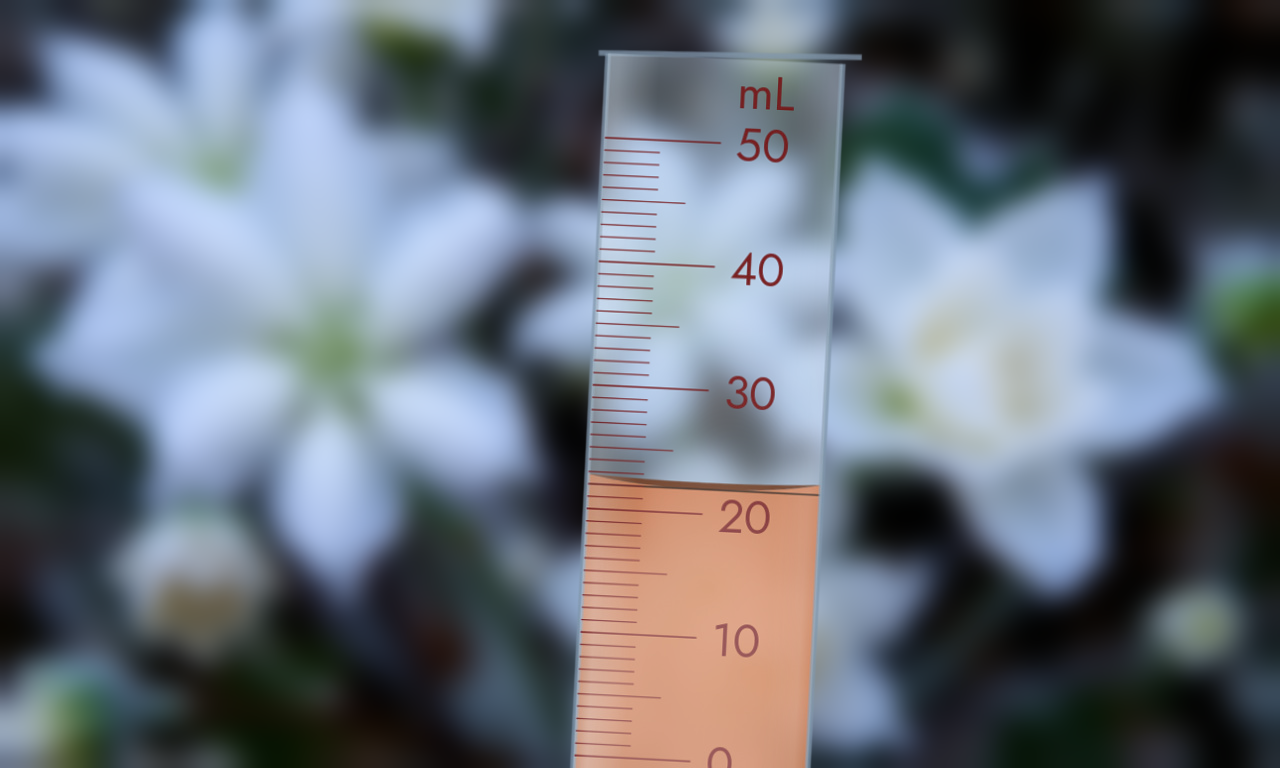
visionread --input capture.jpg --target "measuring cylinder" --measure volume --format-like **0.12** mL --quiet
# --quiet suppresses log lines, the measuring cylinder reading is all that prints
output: **22** mL
